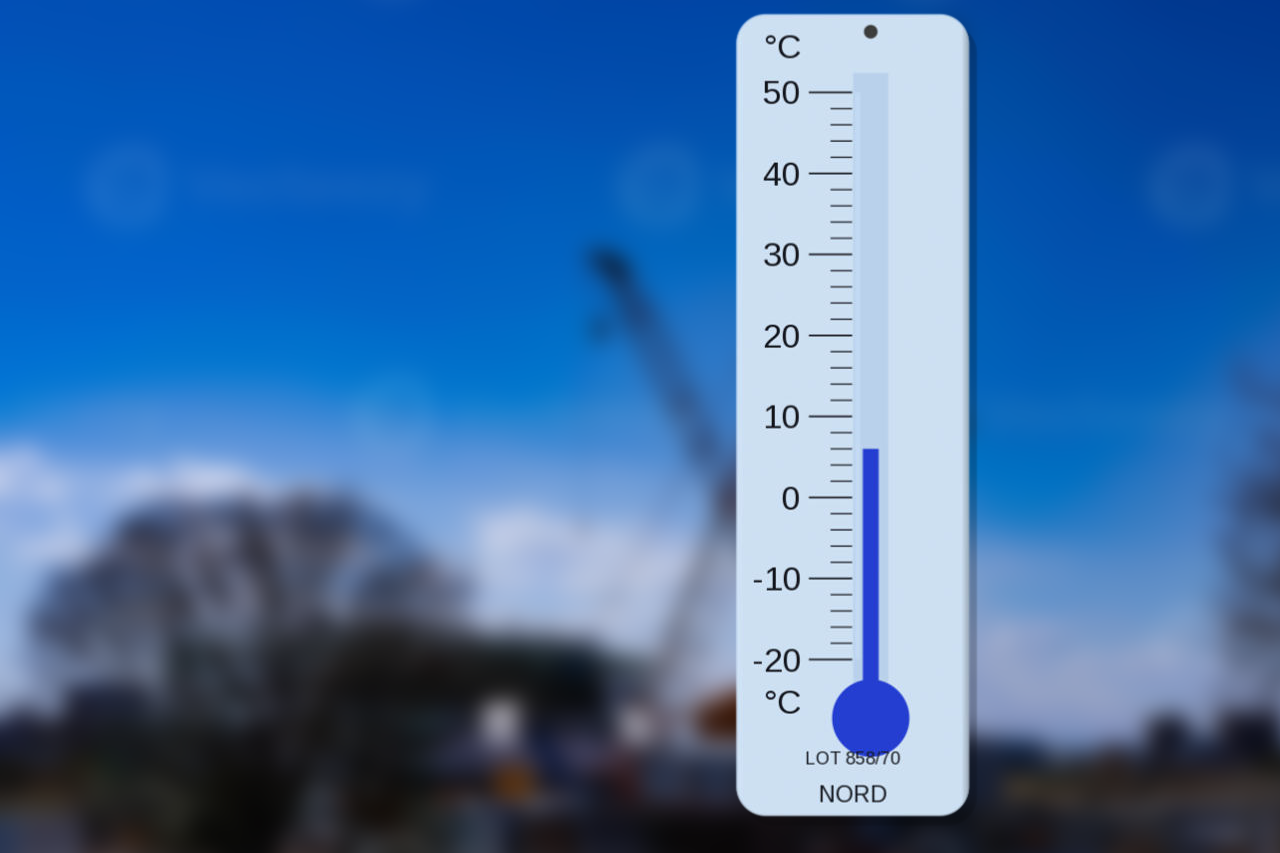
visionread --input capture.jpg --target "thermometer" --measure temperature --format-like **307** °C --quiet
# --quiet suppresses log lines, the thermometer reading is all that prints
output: **6** °C
